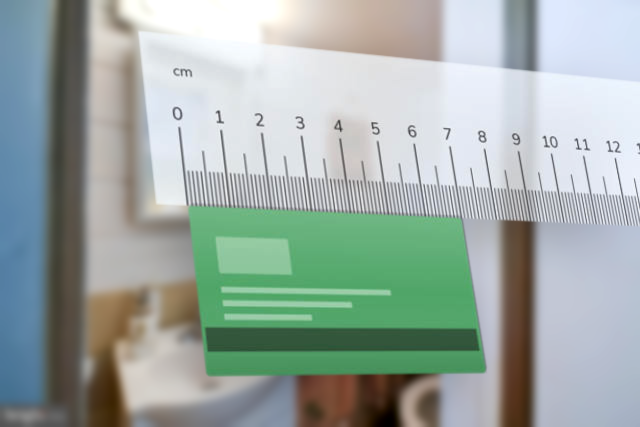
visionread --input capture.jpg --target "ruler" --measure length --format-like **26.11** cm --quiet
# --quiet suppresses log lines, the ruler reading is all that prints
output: **7** cm
